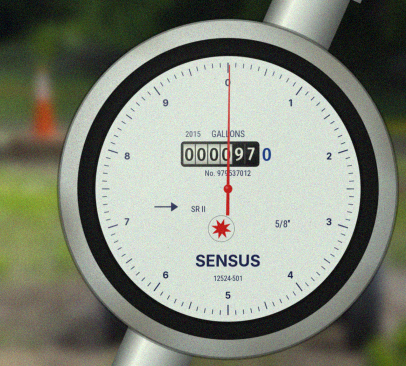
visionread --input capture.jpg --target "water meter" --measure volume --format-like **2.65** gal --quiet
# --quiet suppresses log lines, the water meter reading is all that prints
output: **970.0** gal
